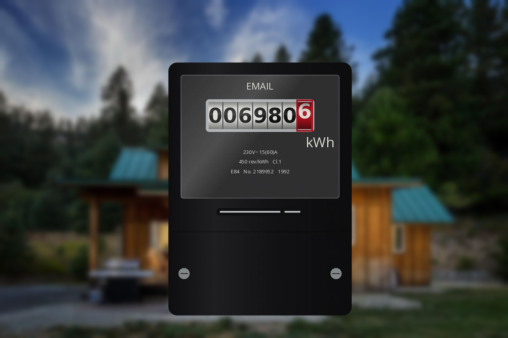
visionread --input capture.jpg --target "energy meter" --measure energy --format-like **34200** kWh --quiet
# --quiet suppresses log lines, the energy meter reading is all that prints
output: **6980.6** kWh
